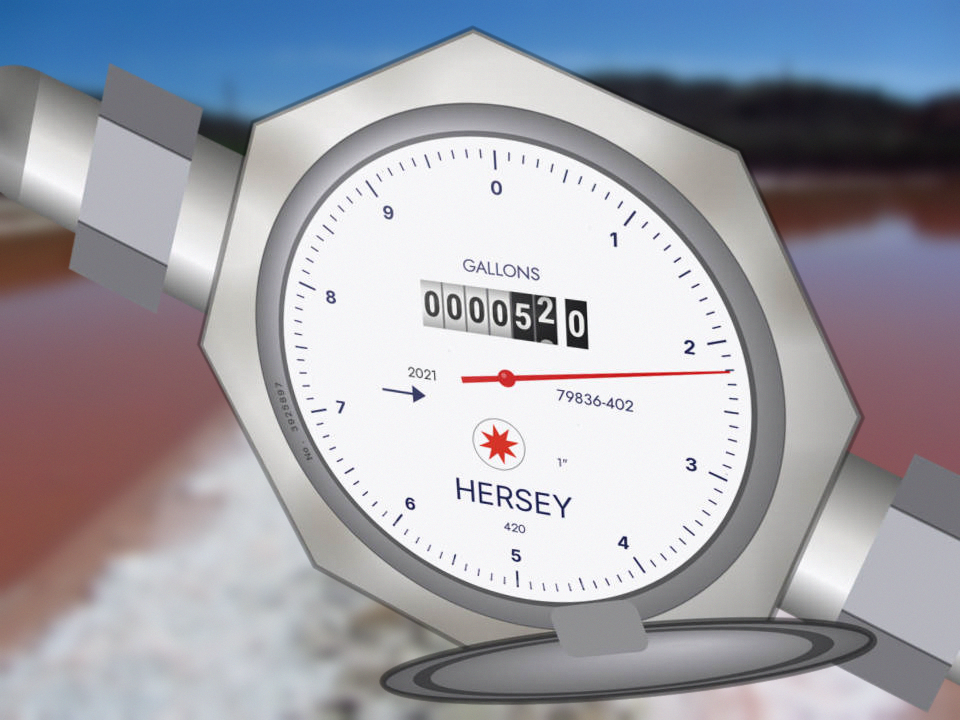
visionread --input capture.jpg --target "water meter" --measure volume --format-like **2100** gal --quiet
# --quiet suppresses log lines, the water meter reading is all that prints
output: **522.2** gal
